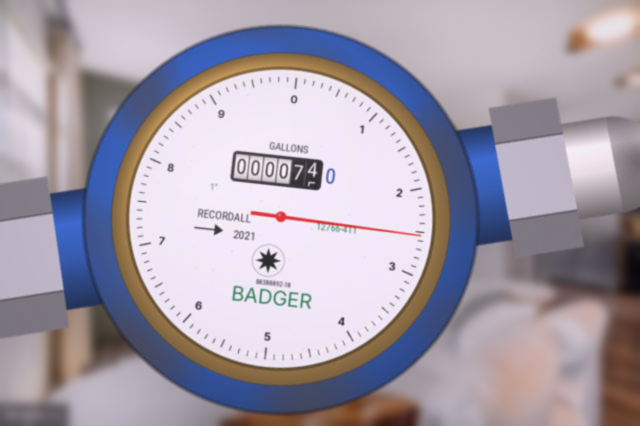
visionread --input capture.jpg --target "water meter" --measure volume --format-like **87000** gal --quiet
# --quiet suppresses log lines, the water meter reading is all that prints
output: **742.5** gal
